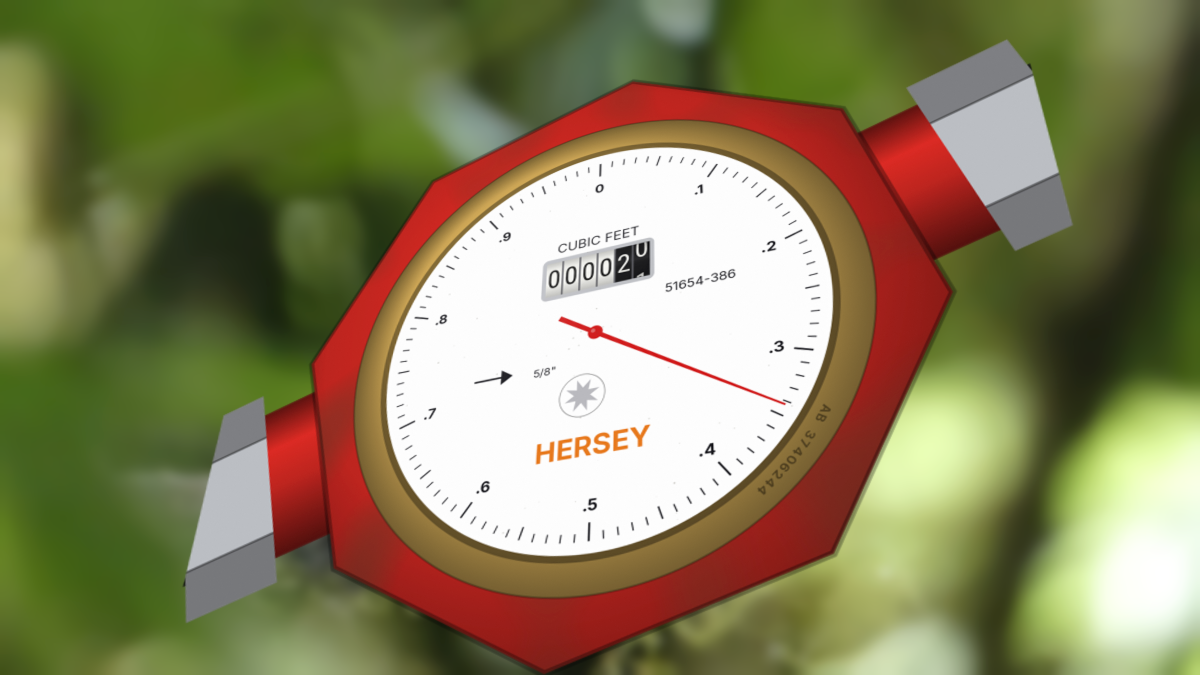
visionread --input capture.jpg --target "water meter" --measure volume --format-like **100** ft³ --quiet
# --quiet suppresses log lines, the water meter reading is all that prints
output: **20.34** ft³
